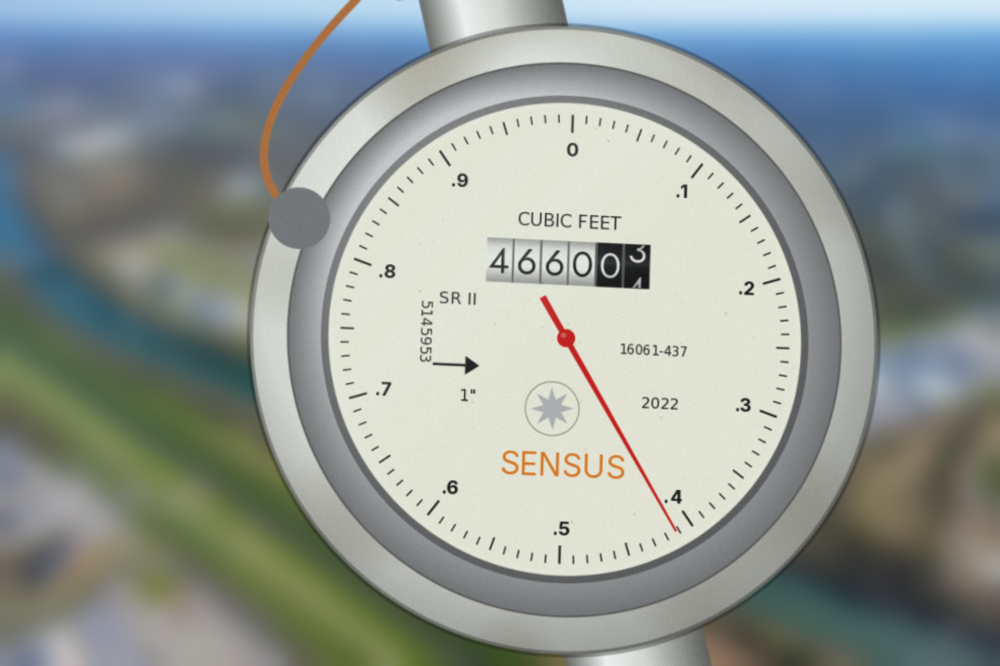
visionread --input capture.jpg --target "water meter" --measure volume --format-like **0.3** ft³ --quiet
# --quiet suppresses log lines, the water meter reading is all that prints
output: **466003.41** ft³
